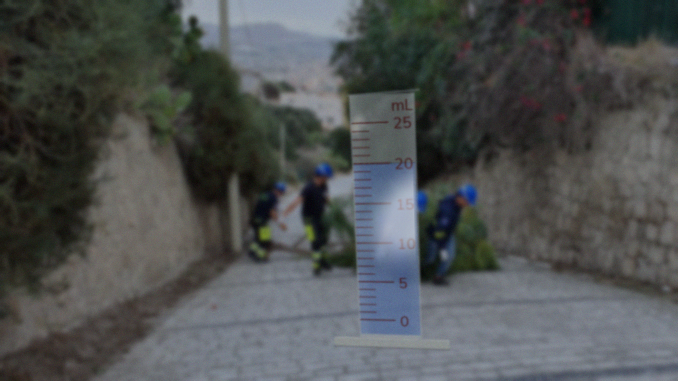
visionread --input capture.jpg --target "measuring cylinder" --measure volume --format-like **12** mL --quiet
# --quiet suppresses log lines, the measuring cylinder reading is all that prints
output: **20** mL
